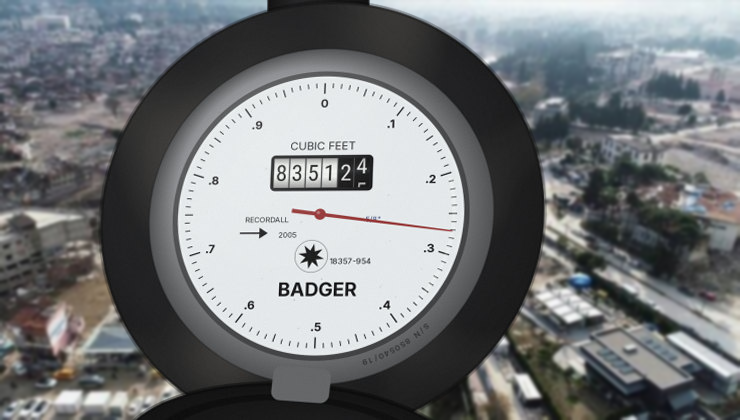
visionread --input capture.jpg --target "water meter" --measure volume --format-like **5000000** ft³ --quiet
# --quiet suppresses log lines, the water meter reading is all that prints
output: **835124.27** ft³
